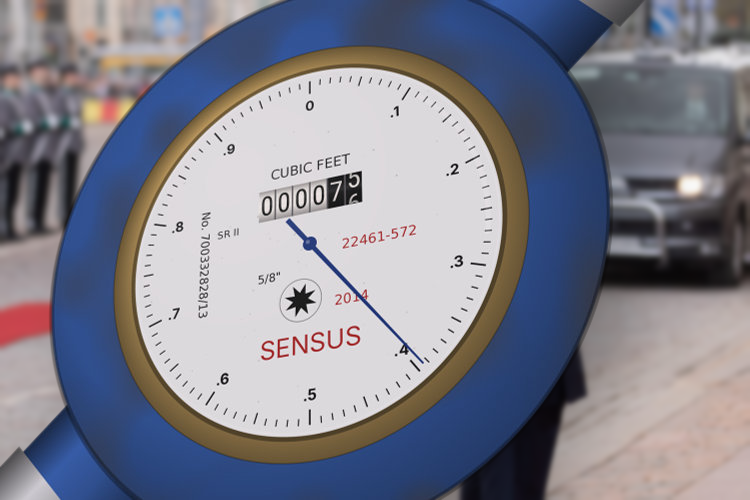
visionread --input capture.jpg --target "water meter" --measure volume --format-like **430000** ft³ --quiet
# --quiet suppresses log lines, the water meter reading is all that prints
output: **75.39** ft³
